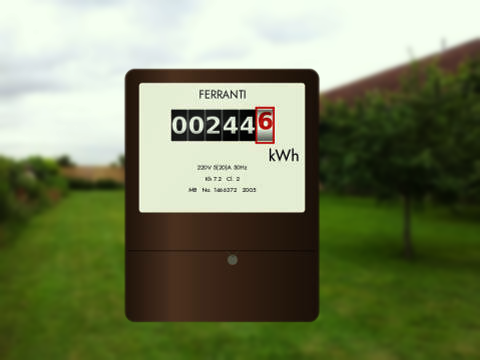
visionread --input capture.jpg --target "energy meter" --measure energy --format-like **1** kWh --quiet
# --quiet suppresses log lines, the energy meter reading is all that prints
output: **244.6** kWh
